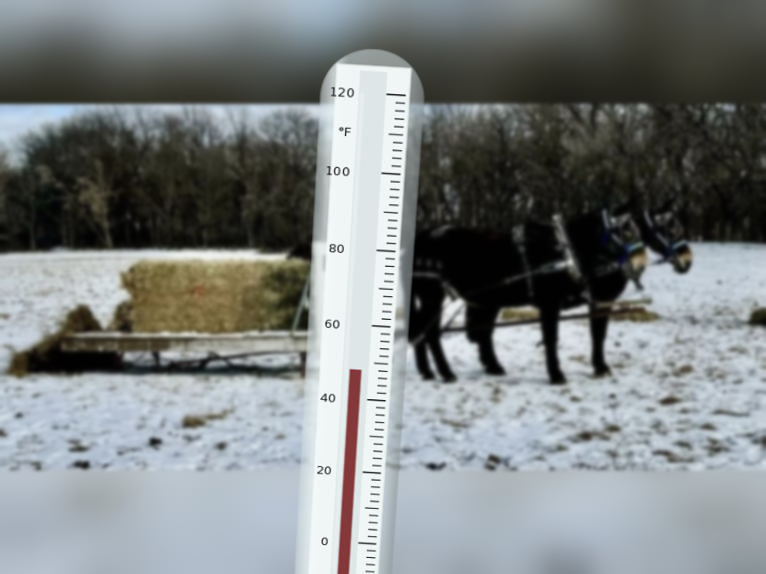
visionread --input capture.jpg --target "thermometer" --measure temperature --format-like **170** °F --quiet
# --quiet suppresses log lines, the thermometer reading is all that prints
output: **48** °F
